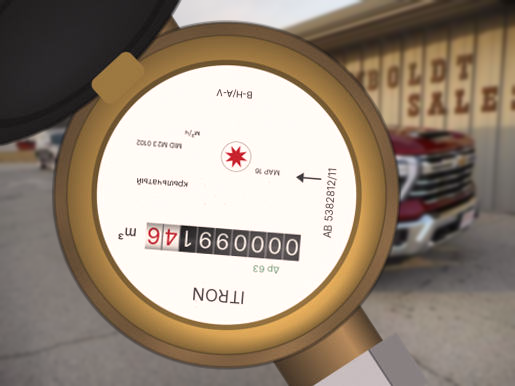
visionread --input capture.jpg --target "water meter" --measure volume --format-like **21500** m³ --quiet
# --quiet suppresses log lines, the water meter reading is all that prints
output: **991.46** m³
